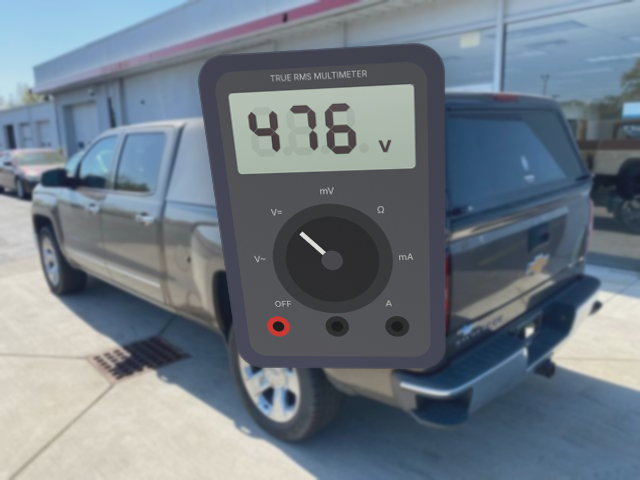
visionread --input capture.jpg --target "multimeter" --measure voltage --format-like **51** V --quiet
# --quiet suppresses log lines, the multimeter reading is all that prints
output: **476** V
